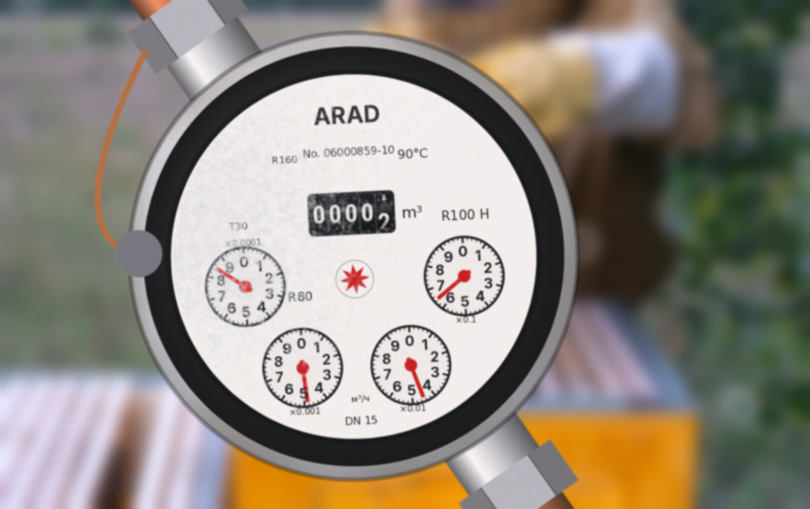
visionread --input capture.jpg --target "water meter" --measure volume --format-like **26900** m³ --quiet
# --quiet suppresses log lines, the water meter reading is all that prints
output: **1.6448** m³
